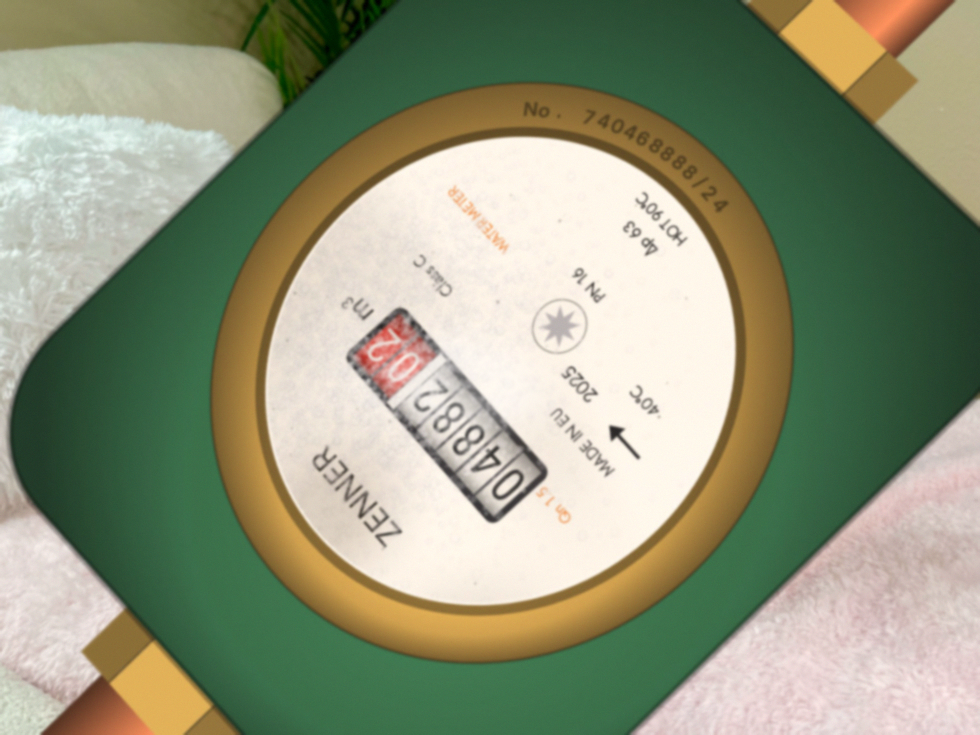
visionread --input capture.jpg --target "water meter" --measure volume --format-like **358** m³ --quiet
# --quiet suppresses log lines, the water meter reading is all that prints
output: **4882.02** m³
